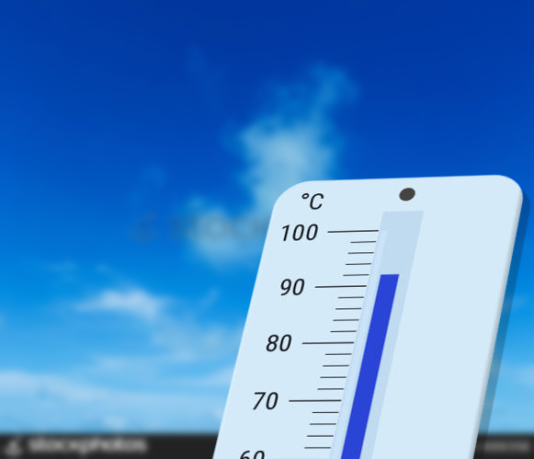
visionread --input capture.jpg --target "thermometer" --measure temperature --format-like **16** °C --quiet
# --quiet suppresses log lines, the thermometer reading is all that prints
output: **92** °C
